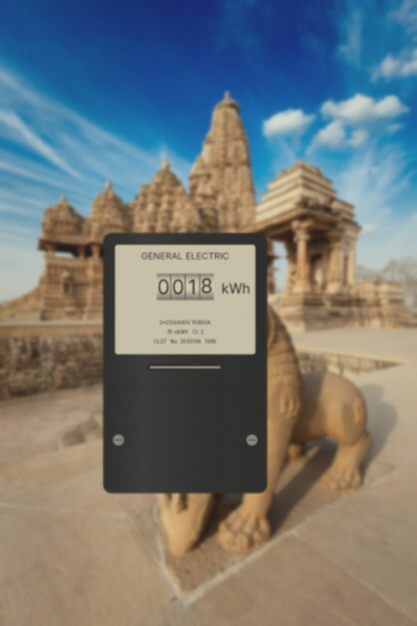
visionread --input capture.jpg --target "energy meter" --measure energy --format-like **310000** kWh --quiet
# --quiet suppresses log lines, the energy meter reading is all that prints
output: **18** kWh
